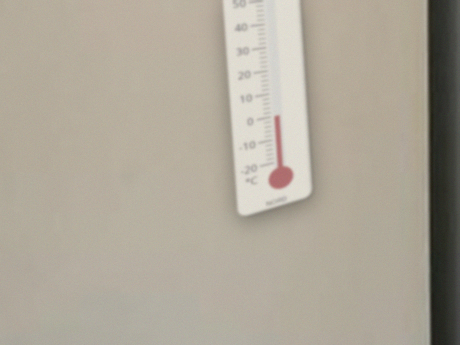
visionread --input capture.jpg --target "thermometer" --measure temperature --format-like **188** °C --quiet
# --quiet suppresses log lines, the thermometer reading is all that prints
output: **0** °C
